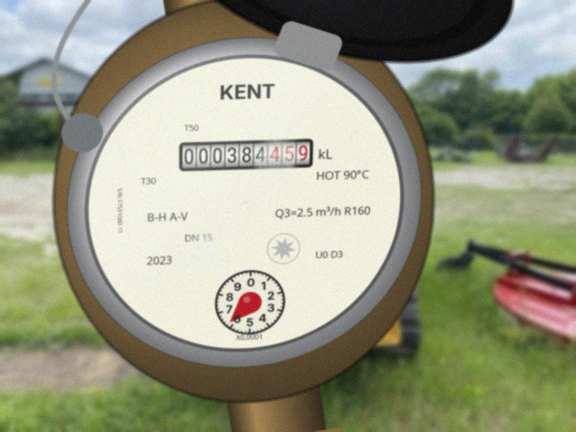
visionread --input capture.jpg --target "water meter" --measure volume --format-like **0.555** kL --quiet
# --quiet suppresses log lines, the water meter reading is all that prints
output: **384.4596** kL
